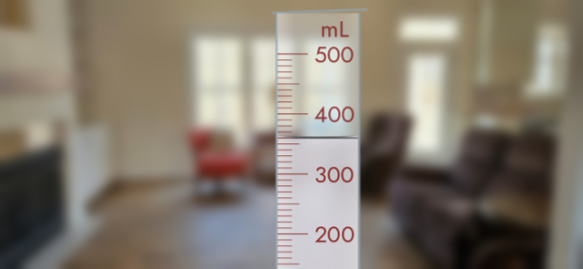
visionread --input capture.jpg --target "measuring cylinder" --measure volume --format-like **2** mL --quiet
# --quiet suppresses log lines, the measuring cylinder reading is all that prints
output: **360** mL
